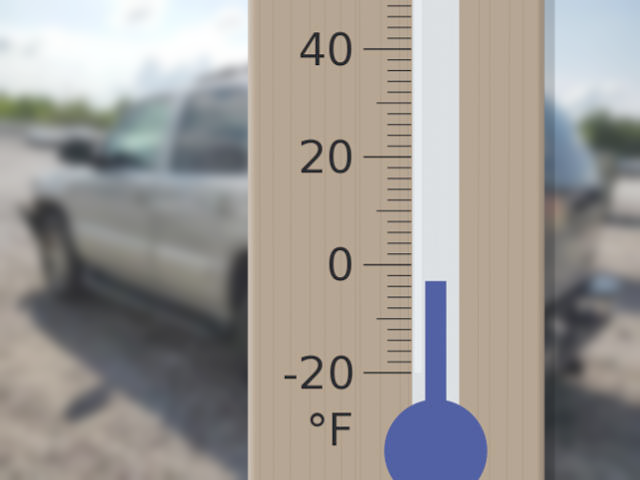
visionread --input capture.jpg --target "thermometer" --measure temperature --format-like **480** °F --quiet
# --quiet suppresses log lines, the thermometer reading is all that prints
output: **-3** °F
